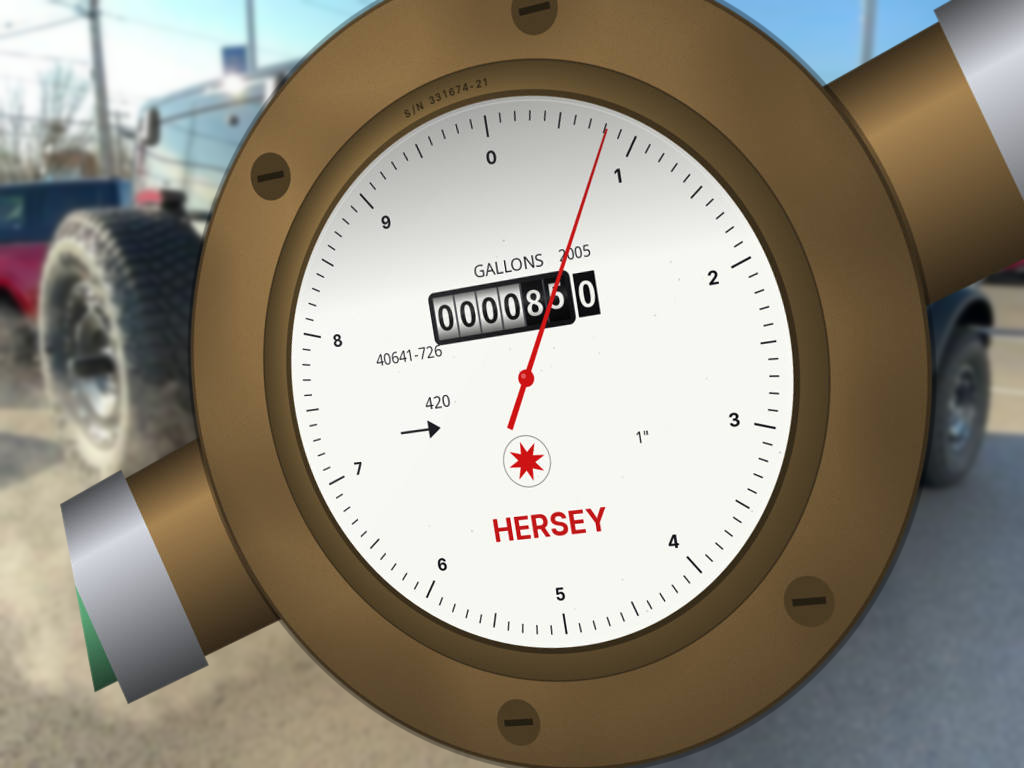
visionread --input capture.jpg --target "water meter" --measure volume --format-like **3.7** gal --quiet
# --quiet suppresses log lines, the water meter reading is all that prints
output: **850.8** gal
